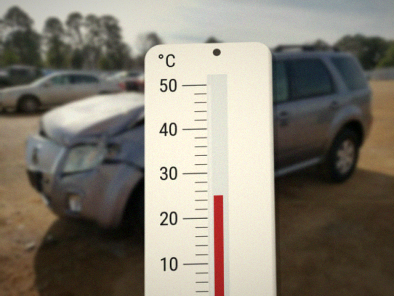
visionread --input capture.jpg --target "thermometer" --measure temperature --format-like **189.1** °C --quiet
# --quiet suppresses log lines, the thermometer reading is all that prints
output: **25** °C
